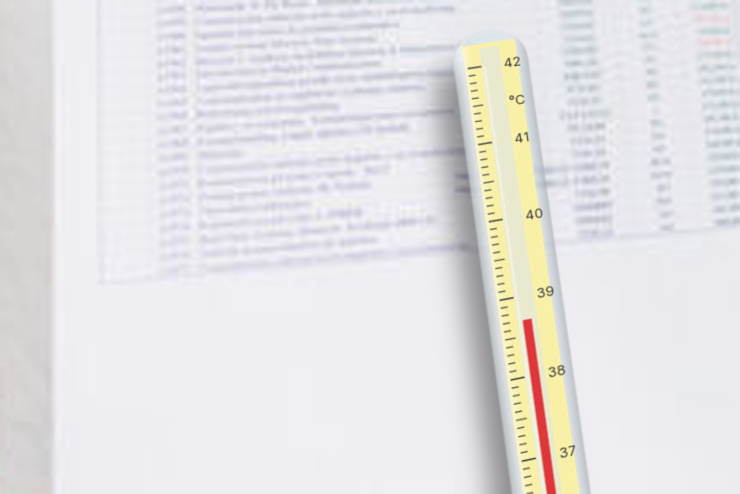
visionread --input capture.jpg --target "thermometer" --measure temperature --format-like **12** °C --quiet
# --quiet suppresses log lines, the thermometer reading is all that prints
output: **38.7** °C
